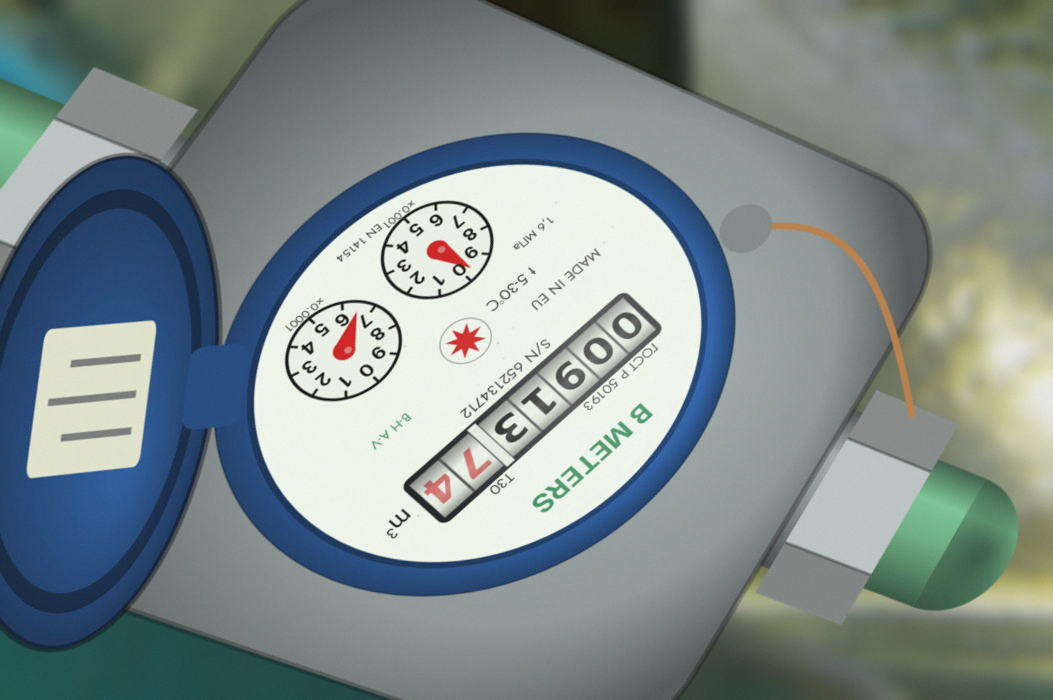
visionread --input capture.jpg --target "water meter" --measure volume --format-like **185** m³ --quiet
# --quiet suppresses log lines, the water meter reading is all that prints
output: **913.7396** m³
